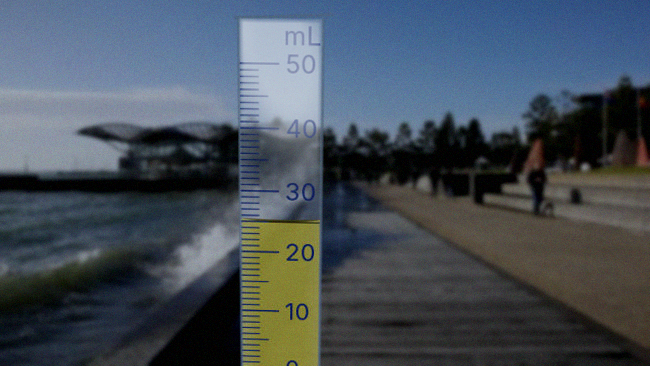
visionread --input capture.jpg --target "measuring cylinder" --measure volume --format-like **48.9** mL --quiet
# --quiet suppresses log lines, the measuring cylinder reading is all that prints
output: **25** mL
